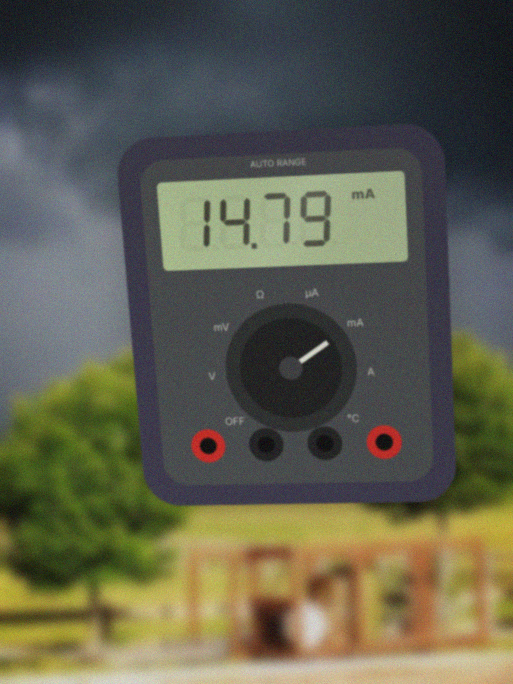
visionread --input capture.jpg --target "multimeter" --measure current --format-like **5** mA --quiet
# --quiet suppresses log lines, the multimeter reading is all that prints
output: **14.79** mA
